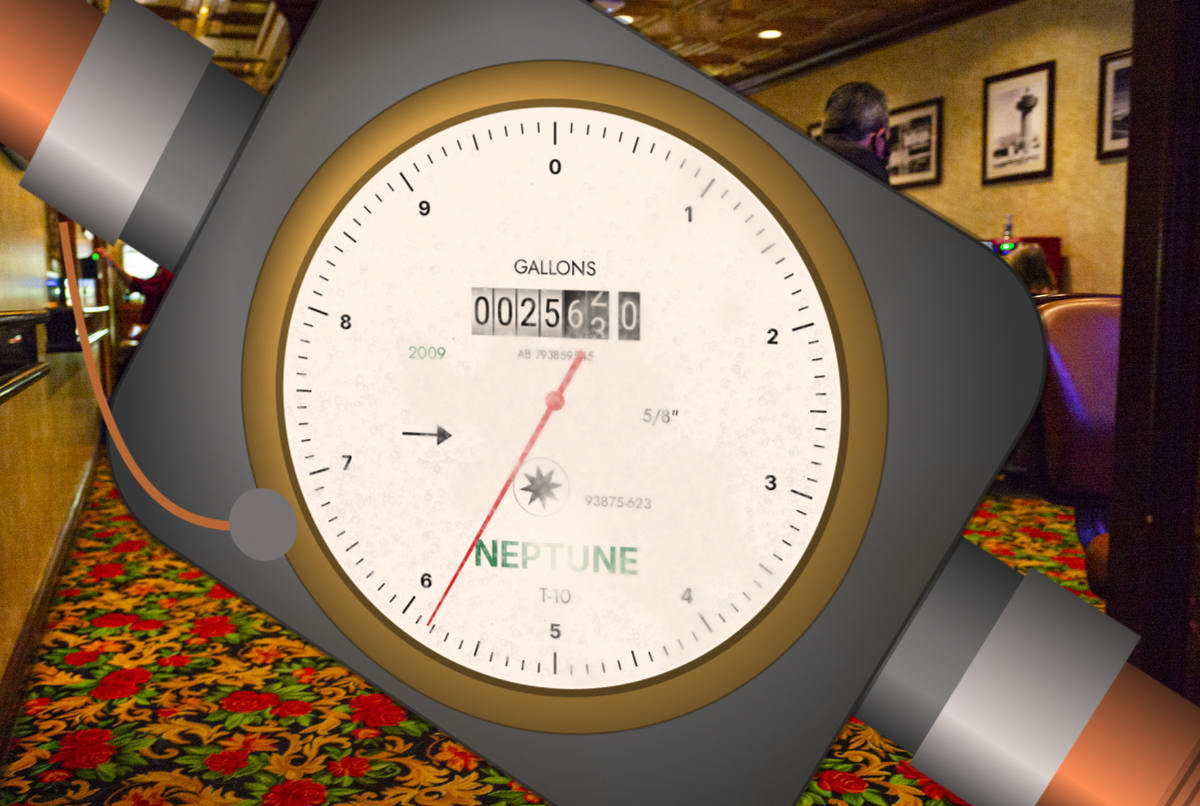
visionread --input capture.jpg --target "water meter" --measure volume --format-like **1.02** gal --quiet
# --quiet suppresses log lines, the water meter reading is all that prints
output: **25625.8** gal
